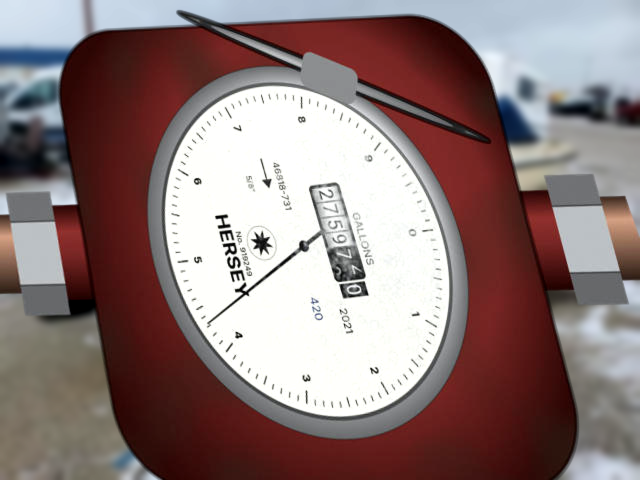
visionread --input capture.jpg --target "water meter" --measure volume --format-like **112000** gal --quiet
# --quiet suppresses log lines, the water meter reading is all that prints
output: **2759724.3** gal
